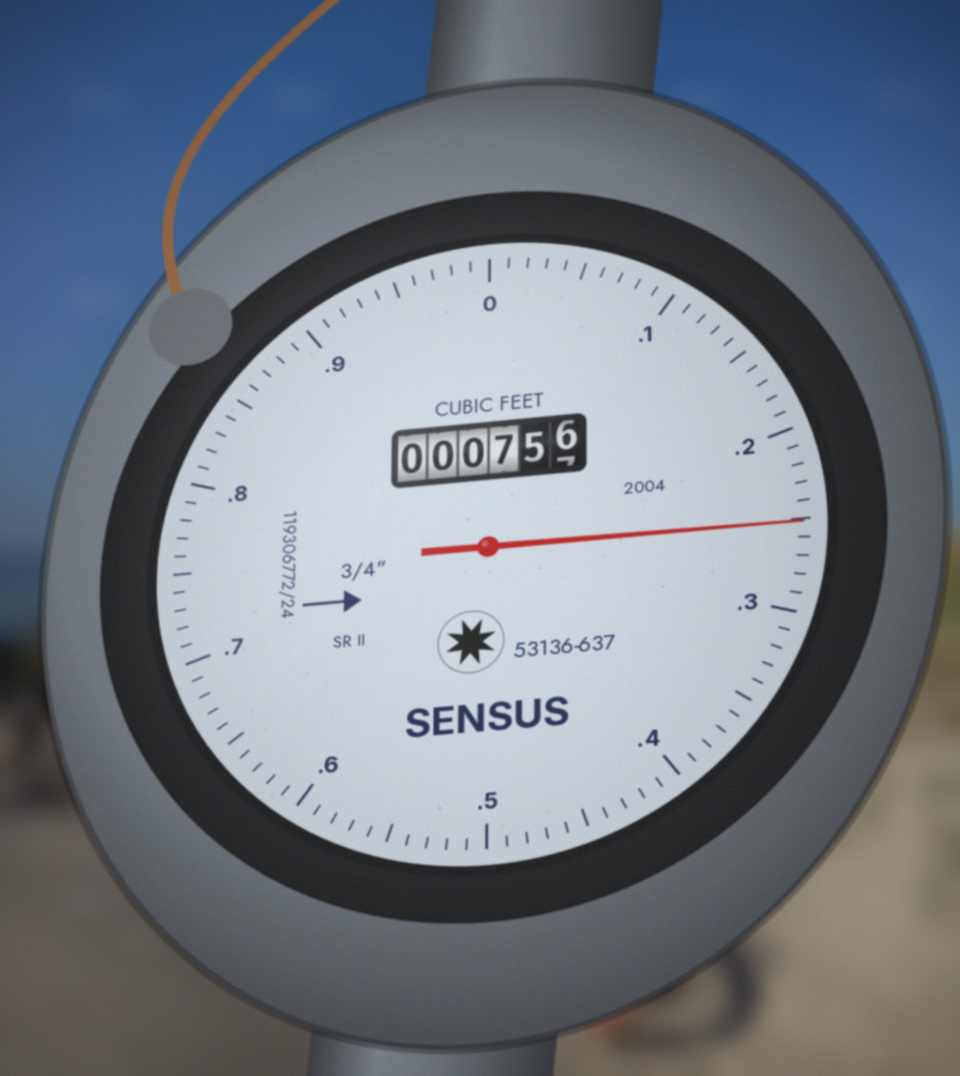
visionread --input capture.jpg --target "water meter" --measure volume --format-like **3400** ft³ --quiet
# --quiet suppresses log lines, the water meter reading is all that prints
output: **756.25** ft³
